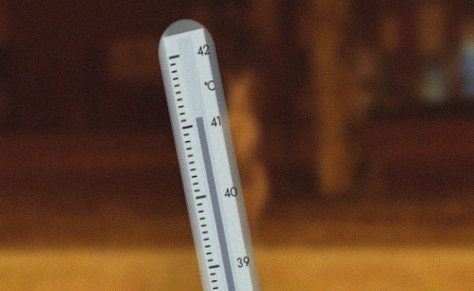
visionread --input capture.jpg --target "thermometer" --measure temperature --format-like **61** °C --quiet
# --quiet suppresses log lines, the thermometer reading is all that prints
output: **41.1** °C
